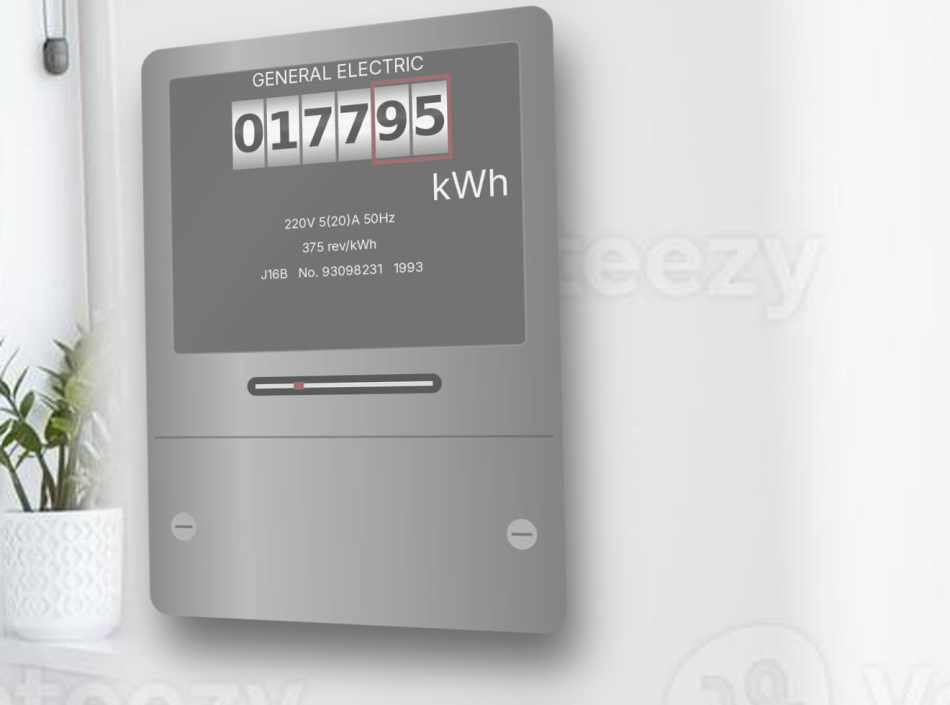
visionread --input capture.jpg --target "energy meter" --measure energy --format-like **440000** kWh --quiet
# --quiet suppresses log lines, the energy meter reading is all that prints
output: **177.95** kWh
